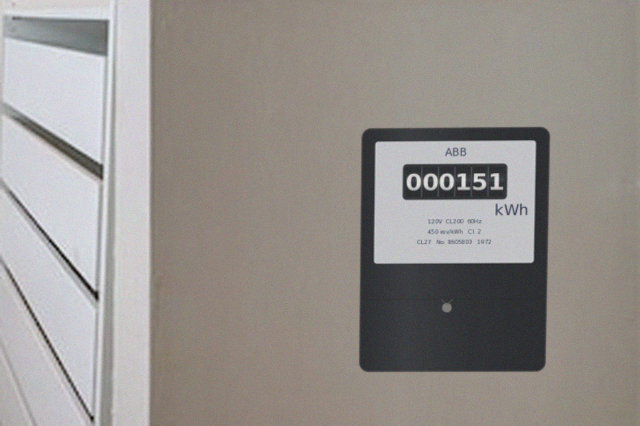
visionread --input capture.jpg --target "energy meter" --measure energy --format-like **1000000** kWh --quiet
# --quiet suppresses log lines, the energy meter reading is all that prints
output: **151** kWh
